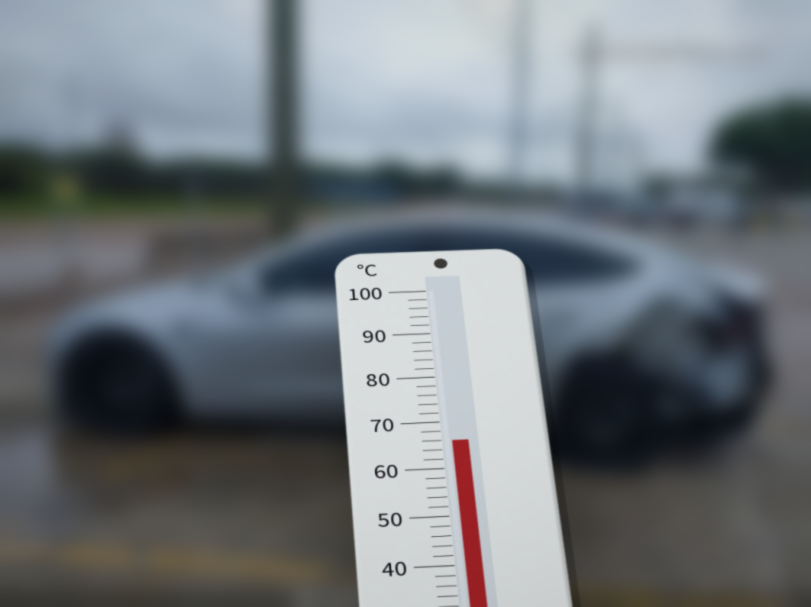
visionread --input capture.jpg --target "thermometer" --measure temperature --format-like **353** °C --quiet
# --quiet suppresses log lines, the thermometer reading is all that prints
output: **66** °C
